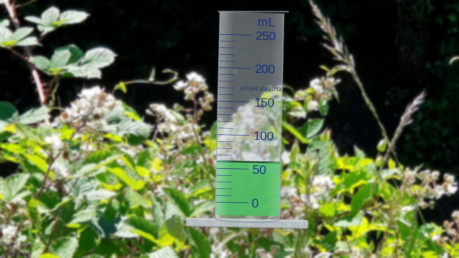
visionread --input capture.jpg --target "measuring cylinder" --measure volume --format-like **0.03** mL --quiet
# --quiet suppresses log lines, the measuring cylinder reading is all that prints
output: **60** mL
